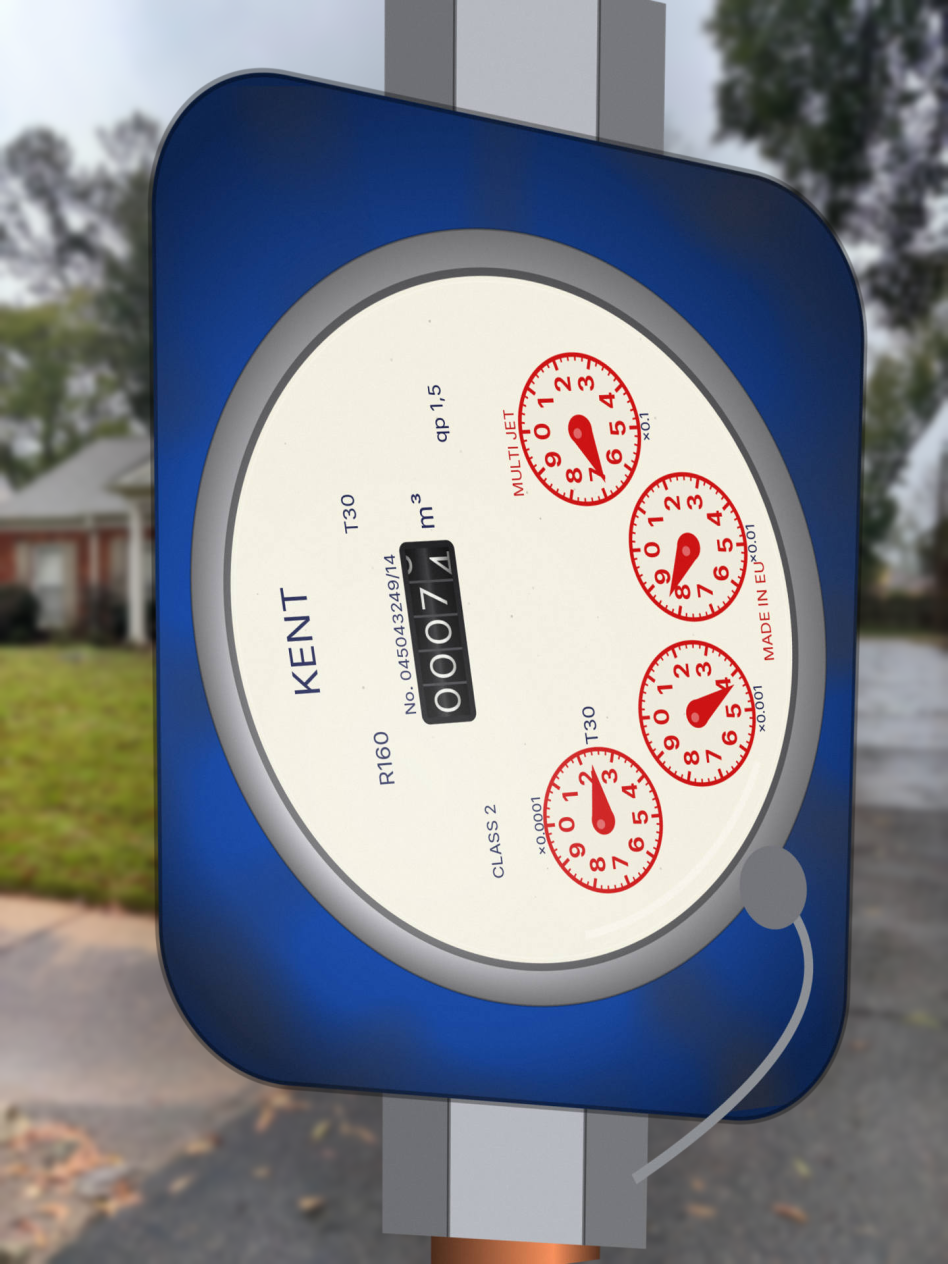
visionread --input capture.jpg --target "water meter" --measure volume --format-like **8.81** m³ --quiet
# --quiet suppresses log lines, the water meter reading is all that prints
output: **73.6842** m³
